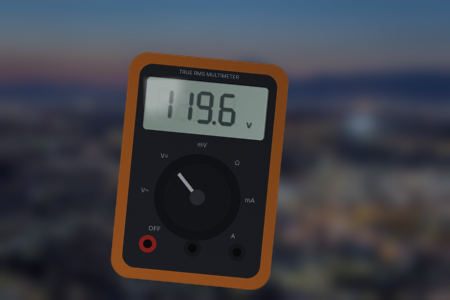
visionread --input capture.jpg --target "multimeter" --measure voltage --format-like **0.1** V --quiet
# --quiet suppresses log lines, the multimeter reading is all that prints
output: **119.6** V
